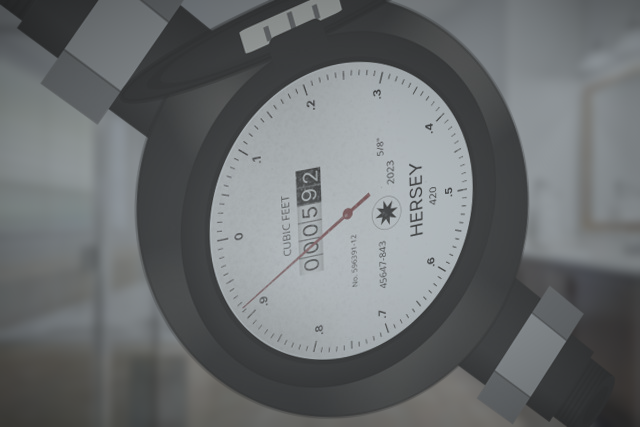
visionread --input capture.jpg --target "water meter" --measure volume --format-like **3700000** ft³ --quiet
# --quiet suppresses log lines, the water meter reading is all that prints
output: **591.91** ft³
